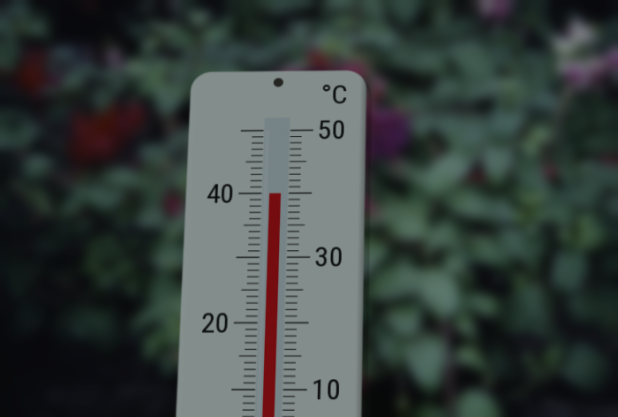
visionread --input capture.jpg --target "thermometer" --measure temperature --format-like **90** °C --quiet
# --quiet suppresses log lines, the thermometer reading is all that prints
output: **40** °C
